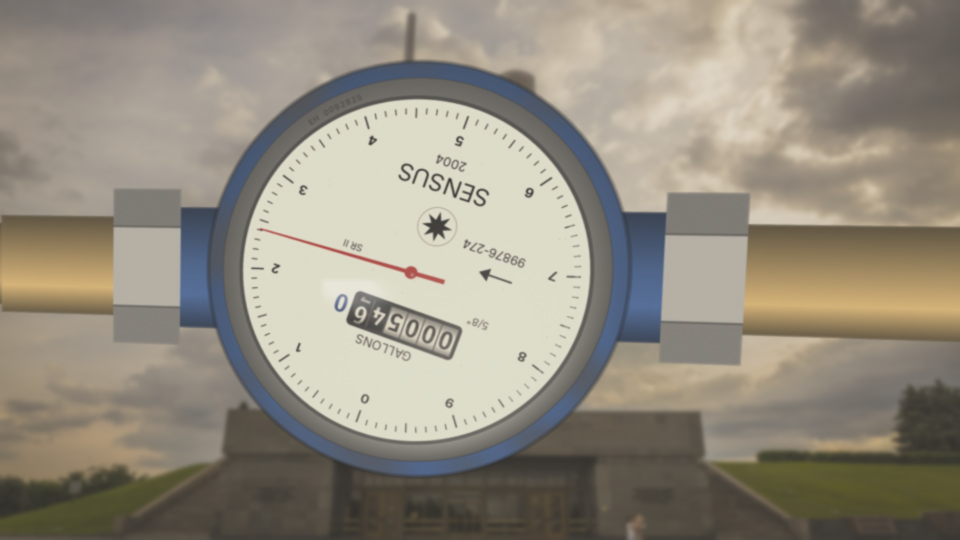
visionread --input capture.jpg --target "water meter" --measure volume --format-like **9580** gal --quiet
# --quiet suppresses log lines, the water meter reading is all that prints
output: **5462.4** gal
